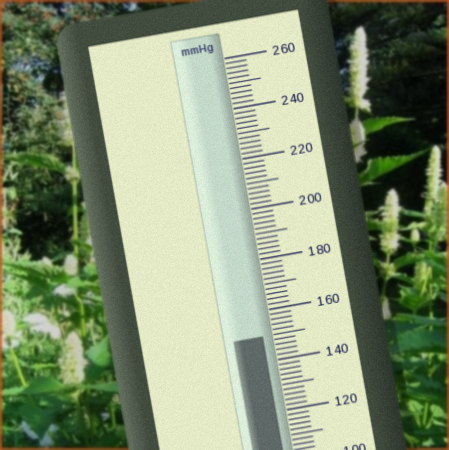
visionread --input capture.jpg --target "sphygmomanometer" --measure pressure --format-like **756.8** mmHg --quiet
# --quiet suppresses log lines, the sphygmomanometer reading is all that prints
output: **150** mmHg
